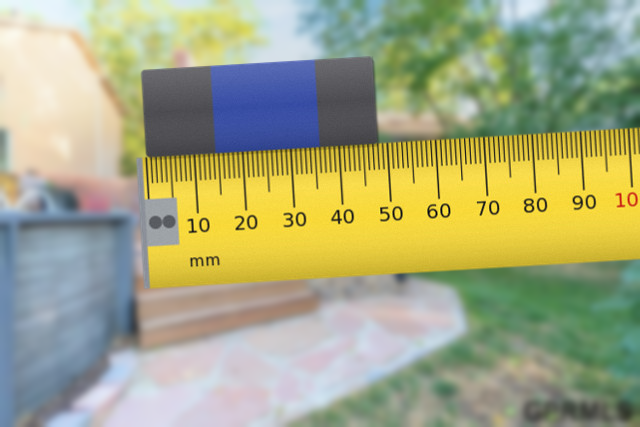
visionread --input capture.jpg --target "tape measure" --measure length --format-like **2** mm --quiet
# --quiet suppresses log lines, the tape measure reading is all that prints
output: **48** mm
